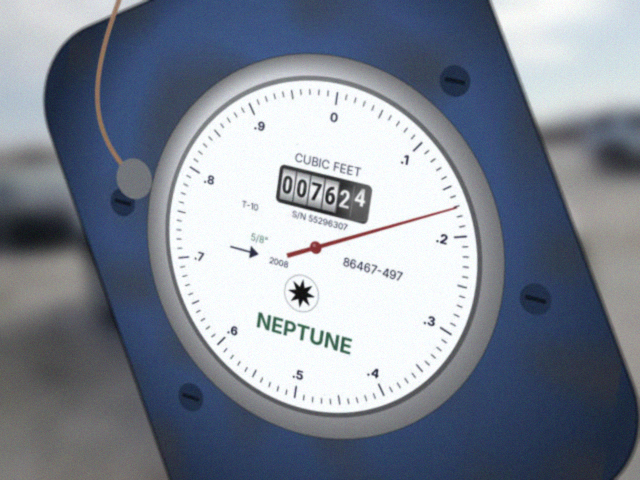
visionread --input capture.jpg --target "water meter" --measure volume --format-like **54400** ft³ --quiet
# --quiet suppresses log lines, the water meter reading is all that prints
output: **7624.17** ft³
